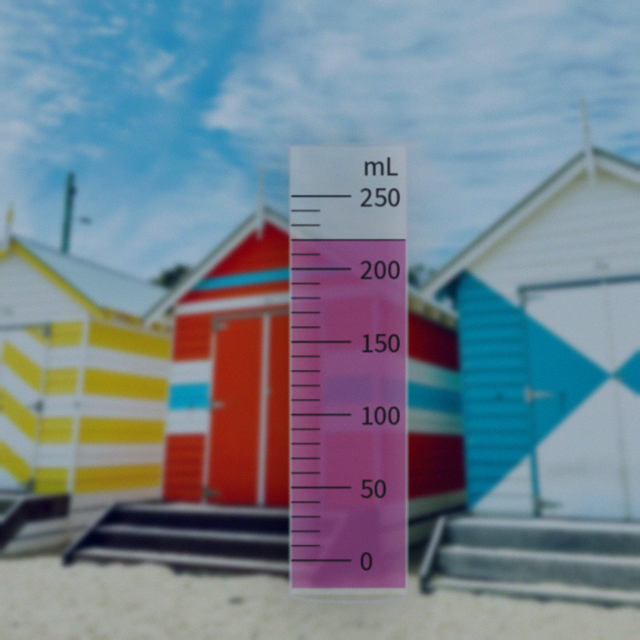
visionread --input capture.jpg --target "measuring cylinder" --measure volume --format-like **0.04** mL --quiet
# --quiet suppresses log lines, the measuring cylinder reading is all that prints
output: **220** mL
